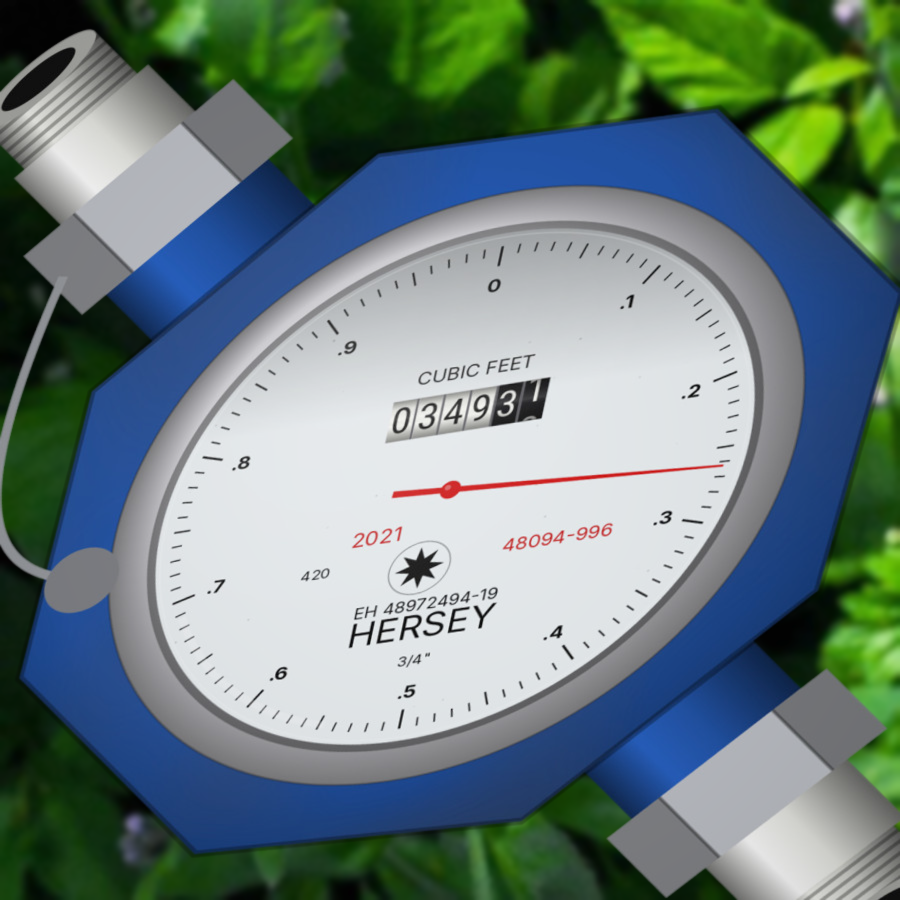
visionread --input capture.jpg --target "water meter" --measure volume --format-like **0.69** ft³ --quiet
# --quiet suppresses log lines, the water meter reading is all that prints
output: **34931.26** ft³
